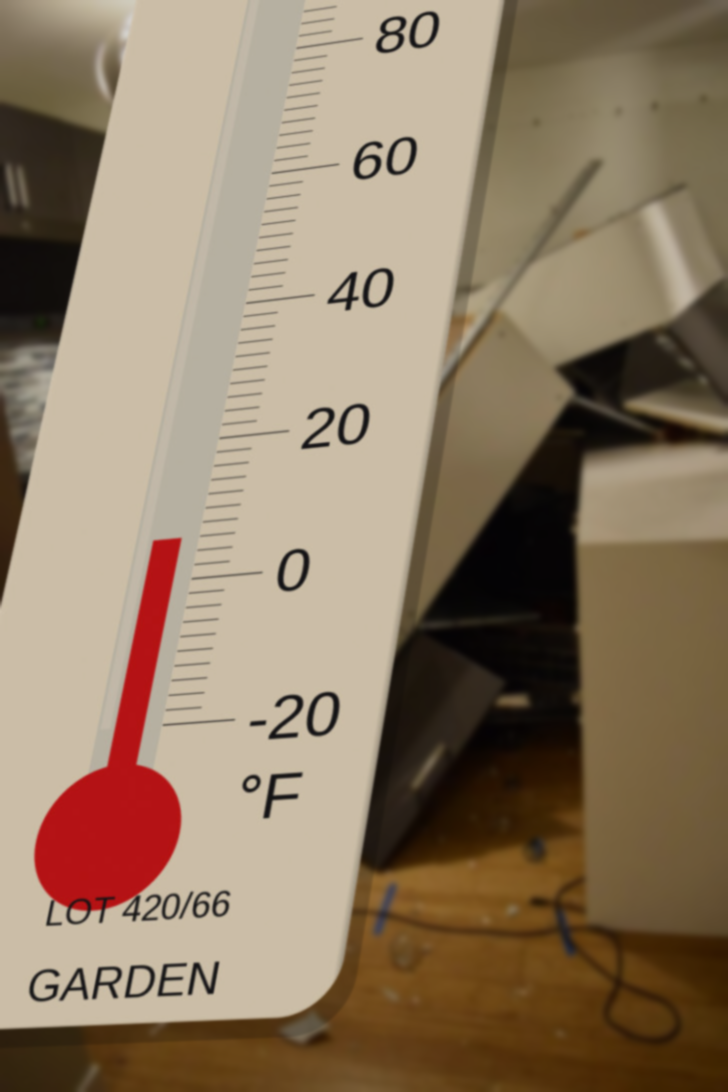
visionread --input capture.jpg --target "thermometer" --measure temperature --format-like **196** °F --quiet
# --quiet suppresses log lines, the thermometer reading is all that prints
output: **6** °F
